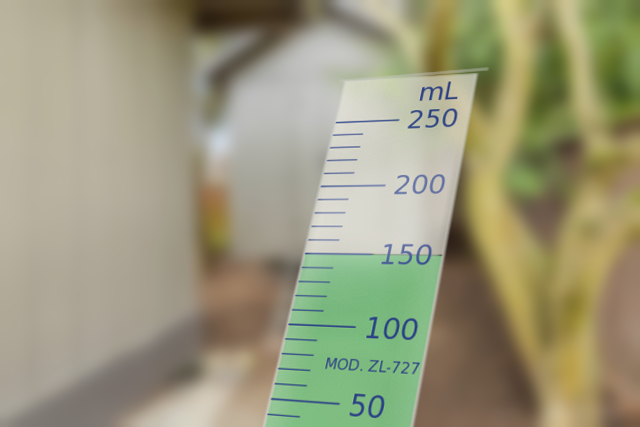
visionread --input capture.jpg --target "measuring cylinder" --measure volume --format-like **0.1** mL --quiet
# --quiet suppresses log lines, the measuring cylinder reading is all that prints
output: **150** mL
